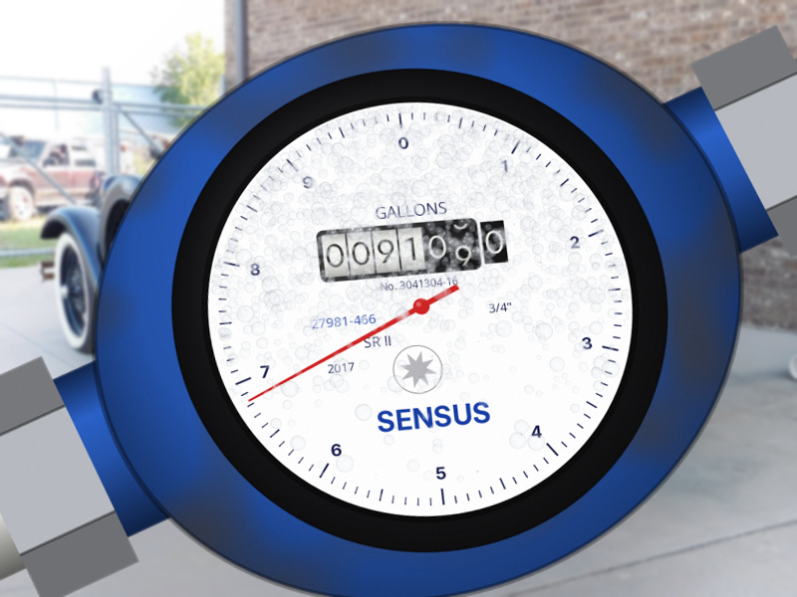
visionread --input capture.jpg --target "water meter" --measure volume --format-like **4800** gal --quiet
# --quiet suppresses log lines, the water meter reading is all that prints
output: **91086.8** gal
